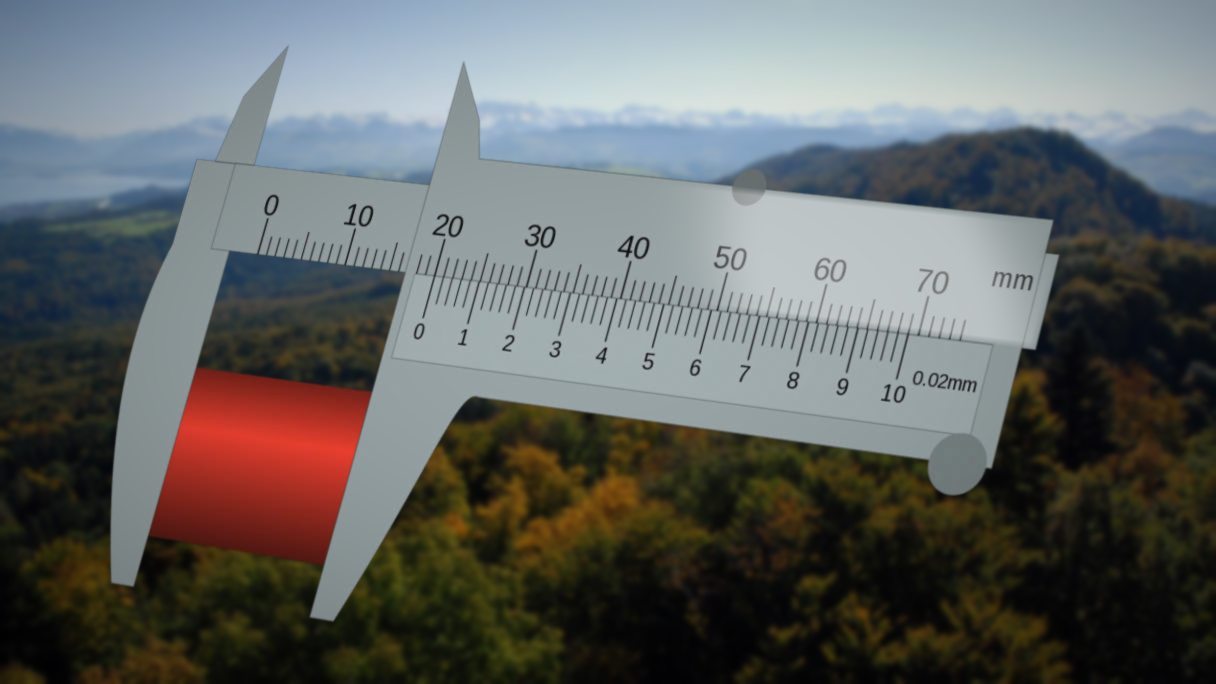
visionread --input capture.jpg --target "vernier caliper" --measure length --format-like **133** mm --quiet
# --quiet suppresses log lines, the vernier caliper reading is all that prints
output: **20.0** mm
